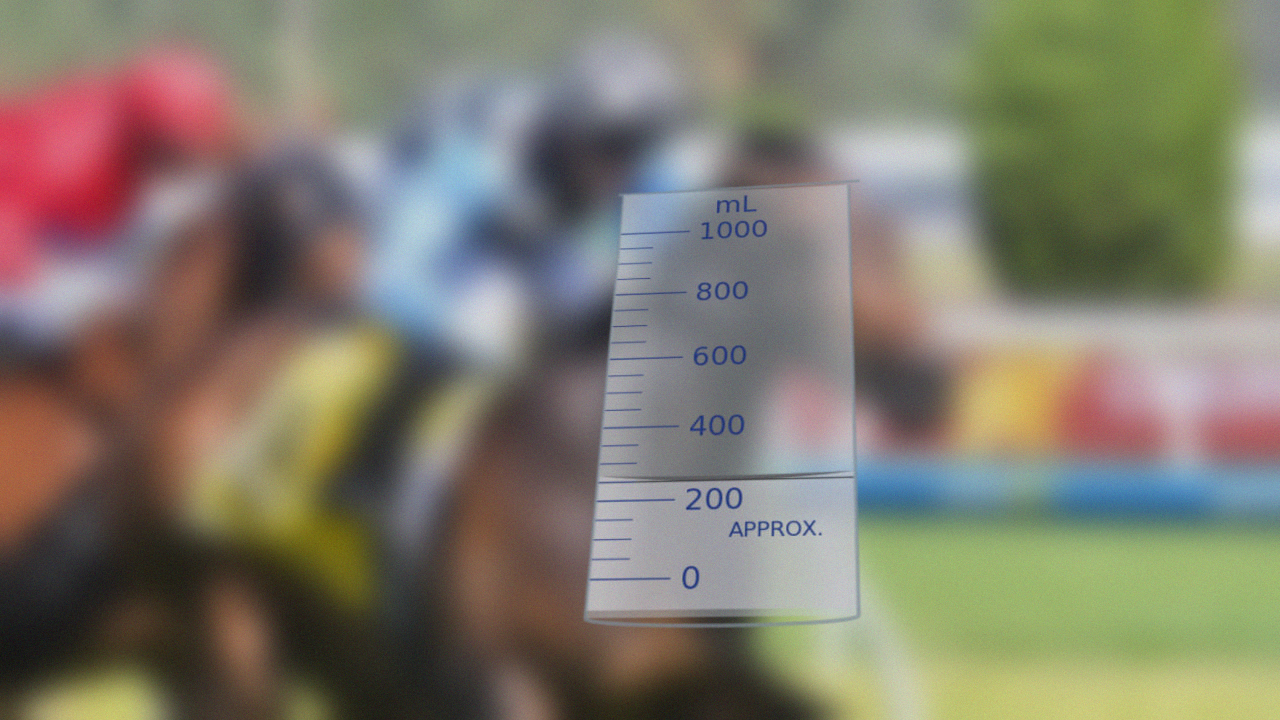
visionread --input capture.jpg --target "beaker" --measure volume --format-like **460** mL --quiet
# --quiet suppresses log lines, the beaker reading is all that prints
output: **250** mL
